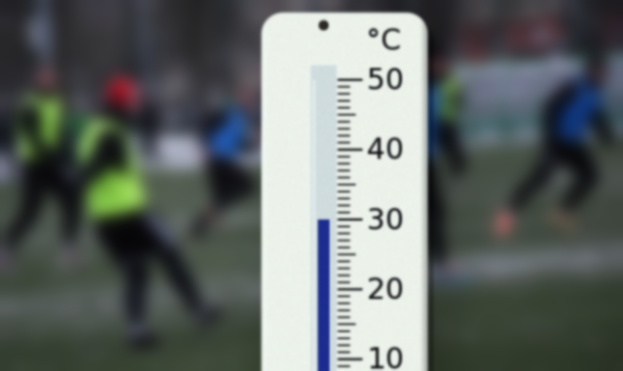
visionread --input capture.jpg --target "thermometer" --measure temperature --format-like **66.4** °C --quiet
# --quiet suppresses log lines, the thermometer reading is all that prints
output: **30** °C
